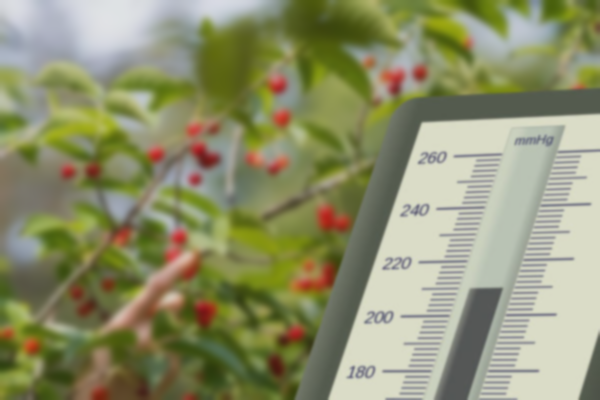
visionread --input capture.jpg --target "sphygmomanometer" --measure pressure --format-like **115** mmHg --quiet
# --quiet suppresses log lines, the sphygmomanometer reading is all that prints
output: **210** mmHg
